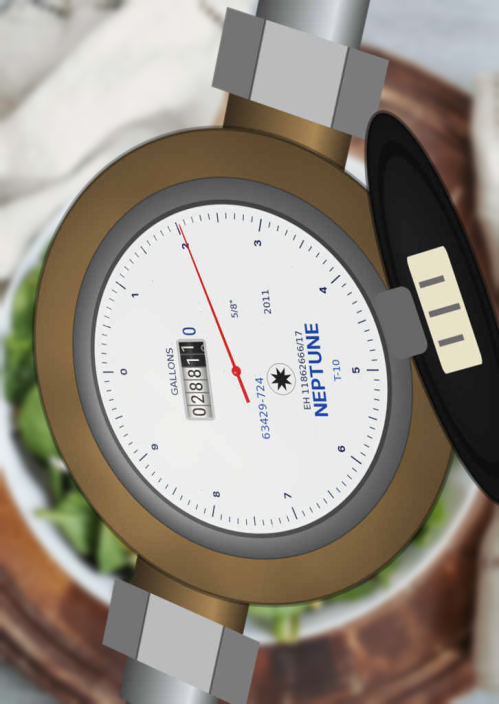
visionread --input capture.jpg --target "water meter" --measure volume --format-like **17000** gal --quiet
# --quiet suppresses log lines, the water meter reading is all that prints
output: **288112.0** gal
